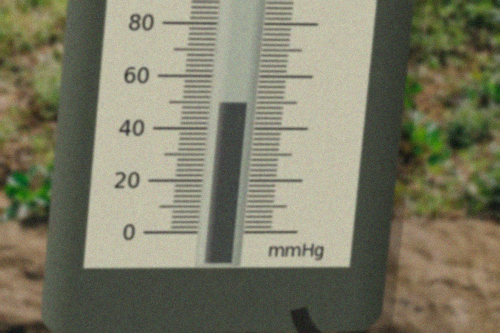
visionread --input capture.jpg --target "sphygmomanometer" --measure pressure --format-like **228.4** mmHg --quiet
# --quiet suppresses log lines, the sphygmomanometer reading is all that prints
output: **50** mmHg
